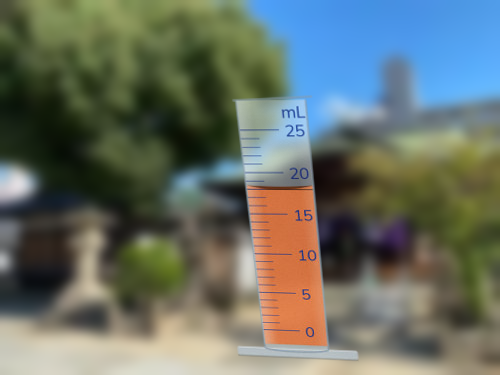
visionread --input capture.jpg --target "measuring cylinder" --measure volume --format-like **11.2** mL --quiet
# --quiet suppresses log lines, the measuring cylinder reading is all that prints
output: **18** mL
